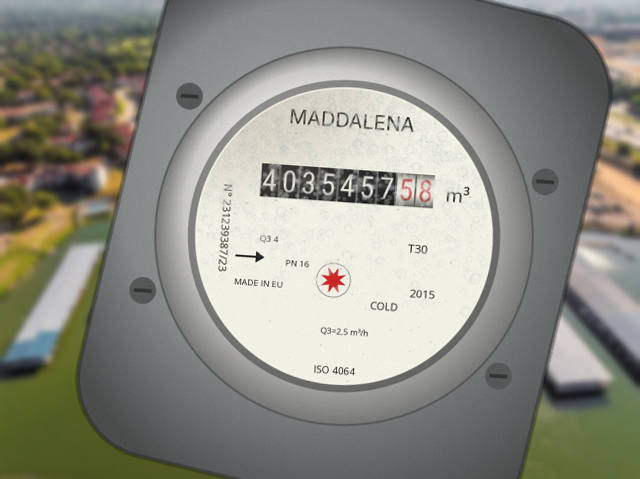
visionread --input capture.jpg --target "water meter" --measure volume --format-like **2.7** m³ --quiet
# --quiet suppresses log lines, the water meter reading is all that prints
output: **4035457.58** m³
